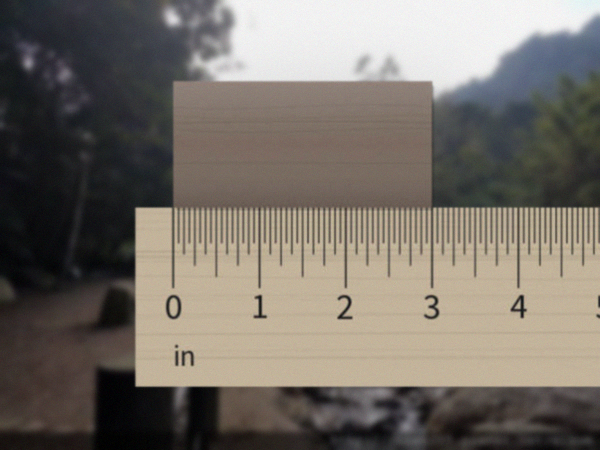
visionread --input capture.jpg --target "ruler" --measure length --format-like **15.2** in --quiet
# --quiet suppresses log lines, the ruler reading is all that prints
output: **3** in
